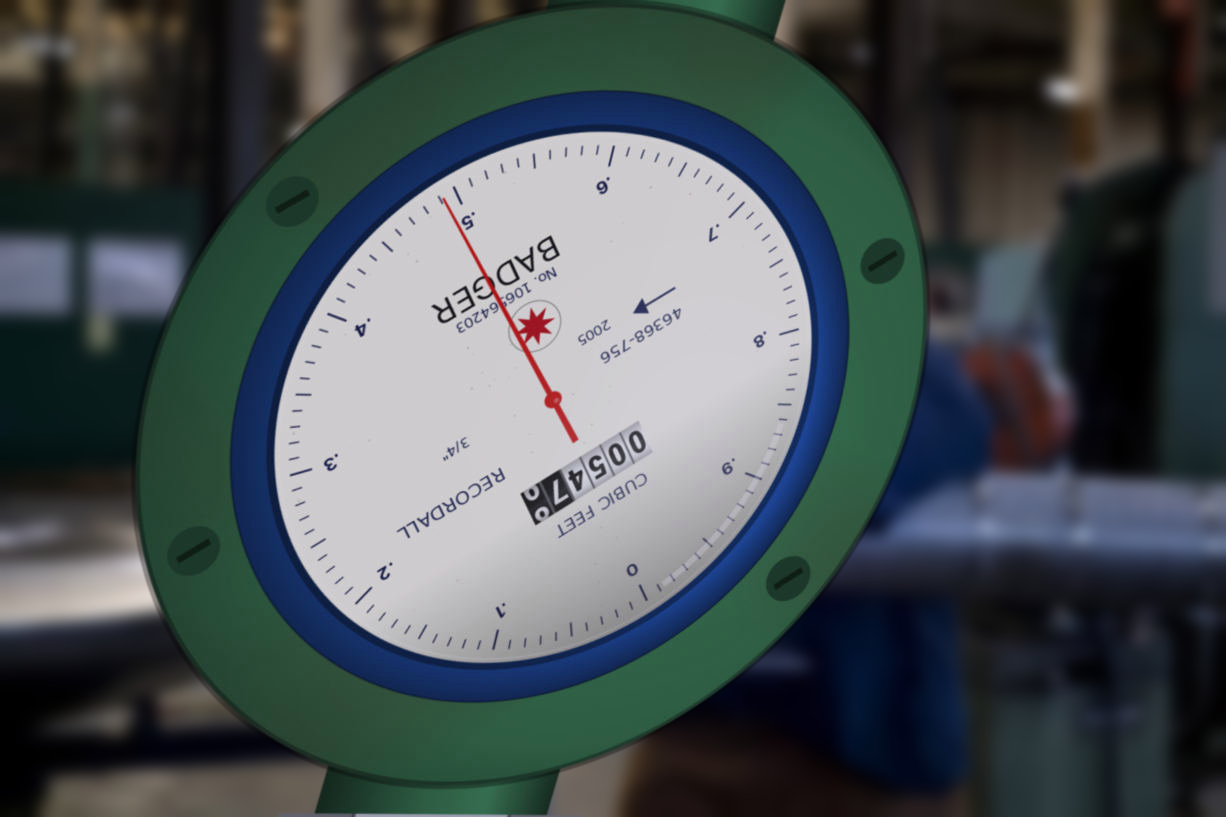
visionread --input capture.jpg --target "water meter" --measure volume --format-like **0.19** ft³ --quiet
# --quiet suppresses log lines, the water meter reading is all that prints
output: **5478.49** ft³
